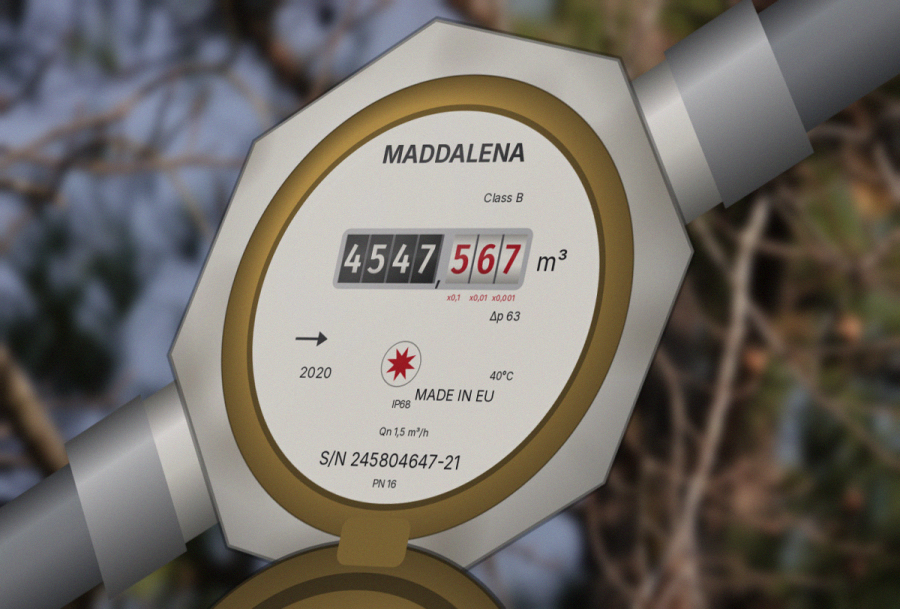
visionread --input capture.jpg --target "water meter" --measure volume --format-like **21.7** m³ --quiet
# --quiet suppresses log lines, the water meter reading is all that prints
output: **4547.567** m³
